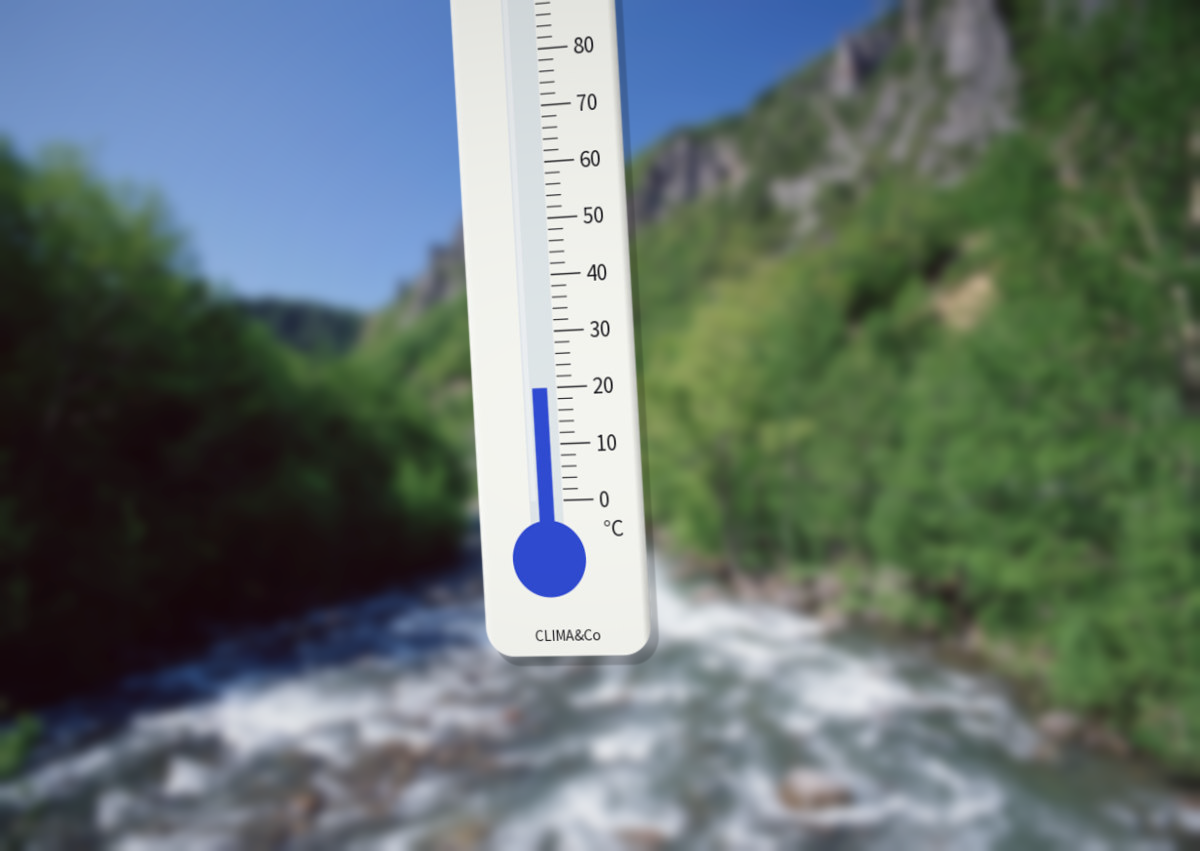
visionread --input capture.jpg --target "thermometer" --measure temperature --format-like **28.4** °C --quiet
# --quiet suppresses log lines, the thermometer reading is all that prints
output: **20** °C
